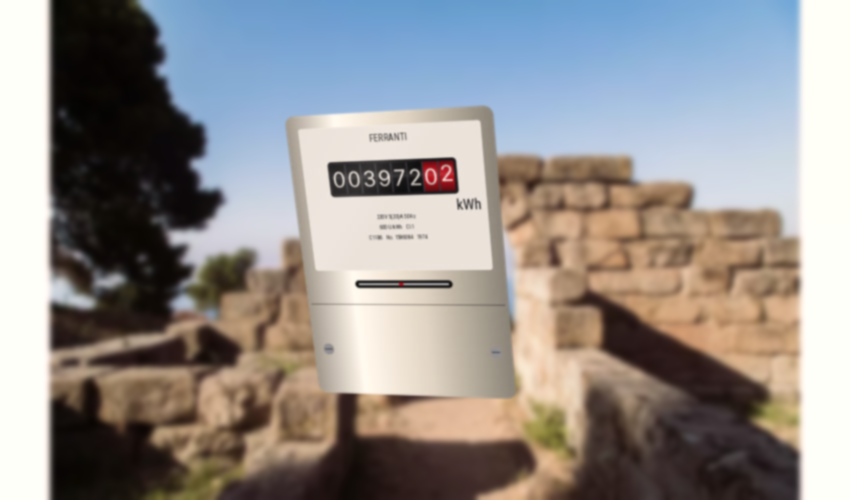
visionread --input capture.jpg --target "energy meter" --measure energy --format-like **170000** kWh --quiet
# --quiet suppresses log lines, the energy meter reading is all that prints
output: **3972.02** kWh
